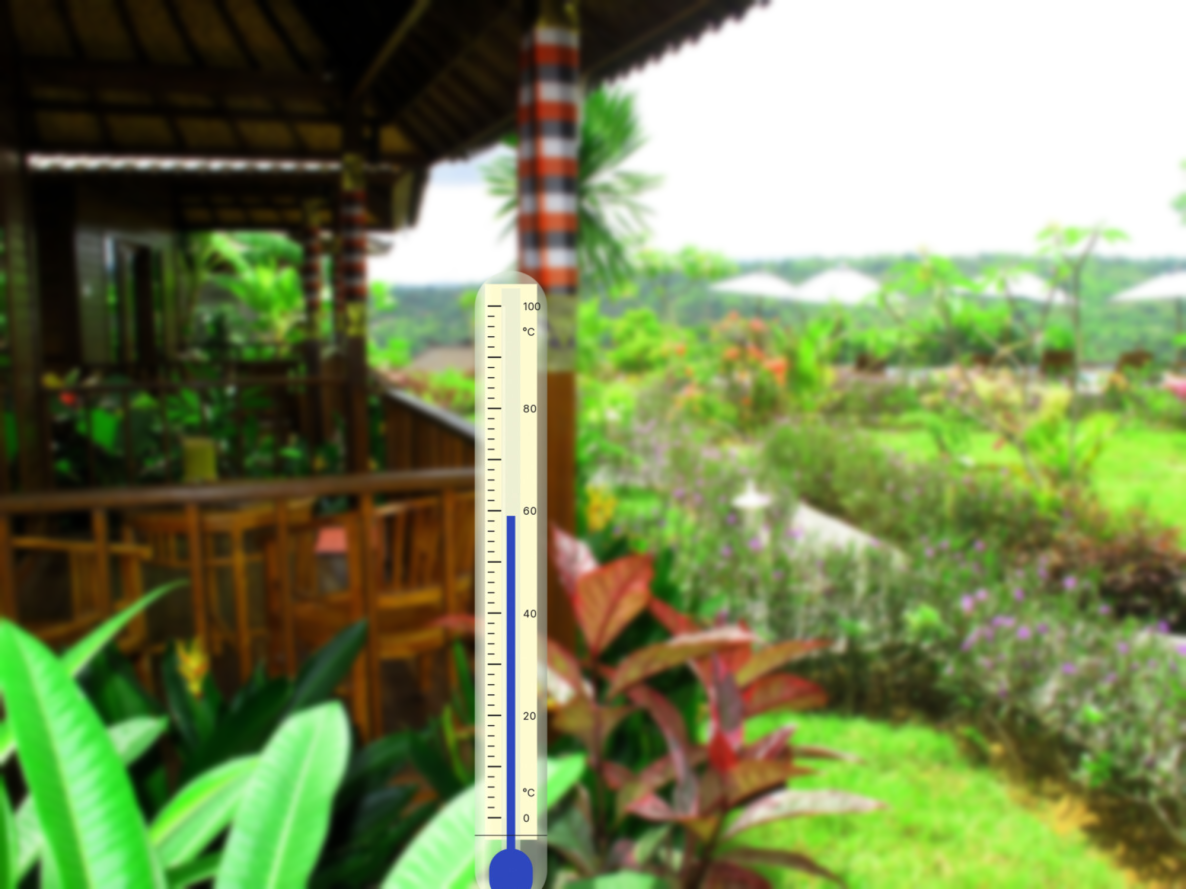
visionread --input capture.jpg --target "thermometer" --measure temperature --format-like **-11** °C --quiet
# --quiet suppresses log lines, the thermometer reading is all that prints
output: **59** °C
